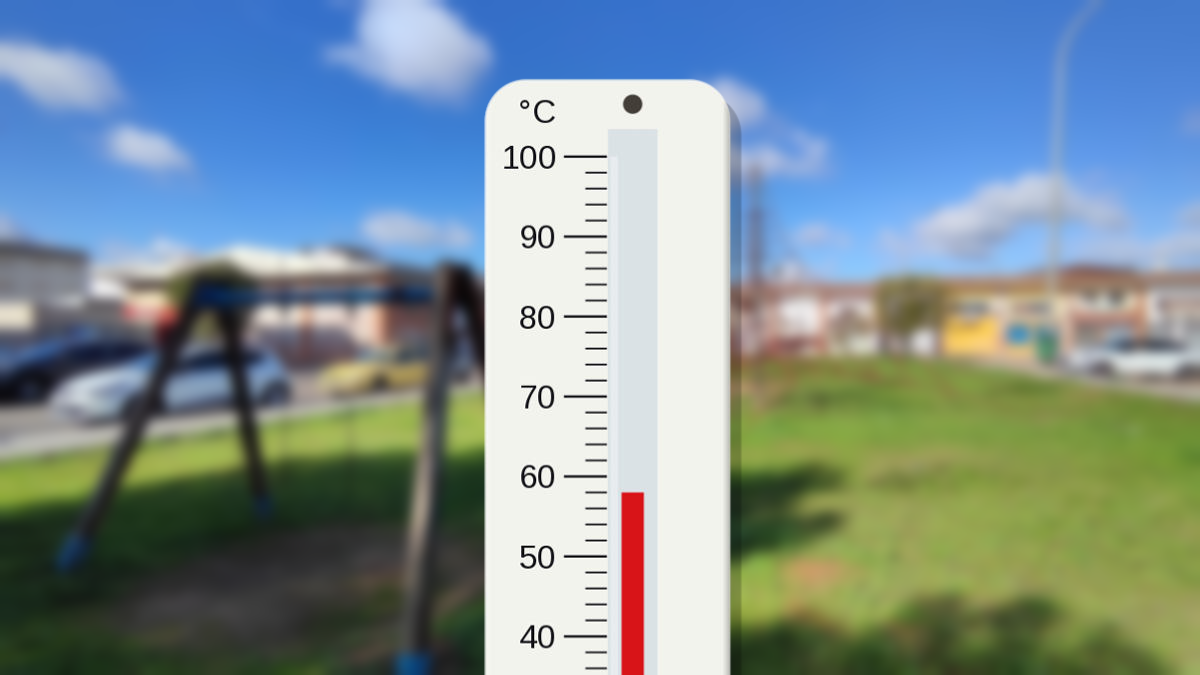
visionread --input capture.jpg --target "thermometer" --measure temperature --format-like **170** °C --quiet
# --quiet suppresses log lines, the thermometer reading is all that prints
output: **58** °C
